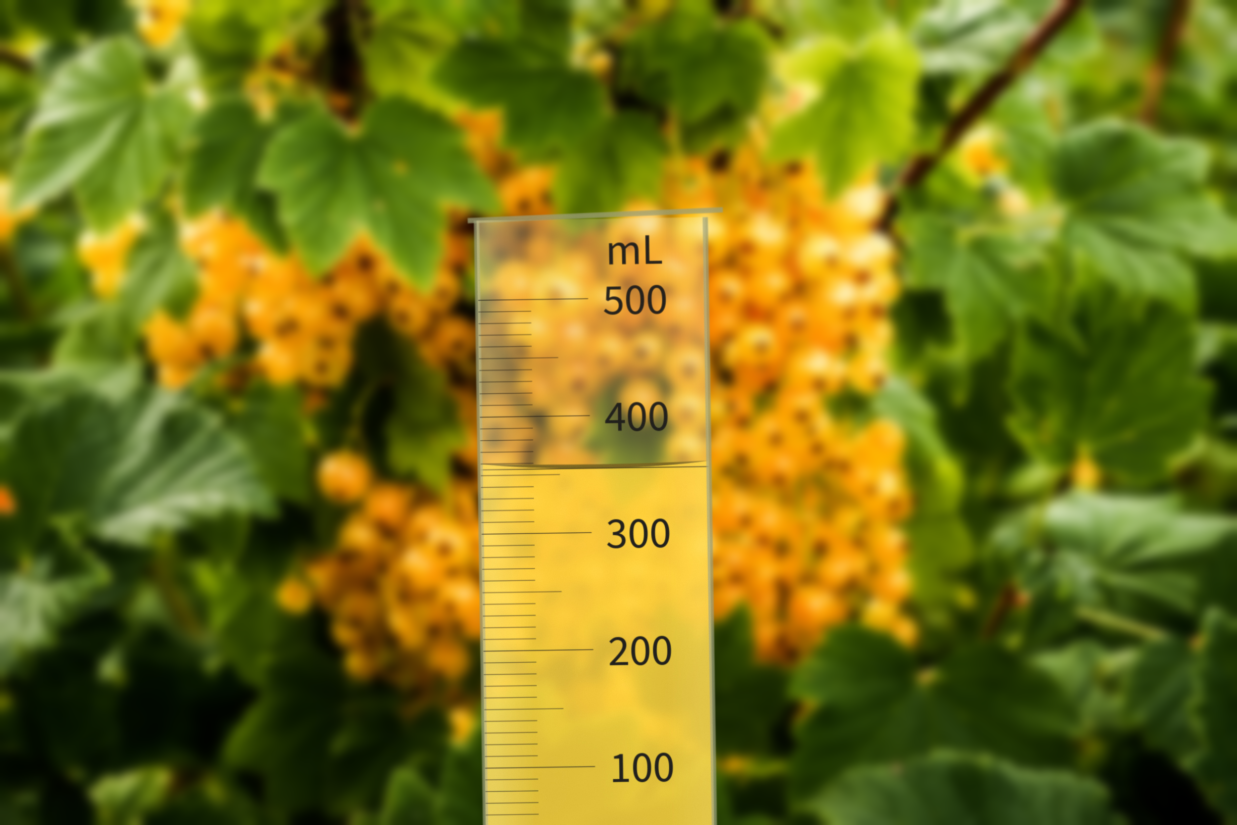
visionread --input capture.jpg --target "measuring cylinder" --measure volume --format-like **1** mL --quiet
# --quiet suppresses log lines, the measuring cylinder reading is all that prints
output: **355** mL
